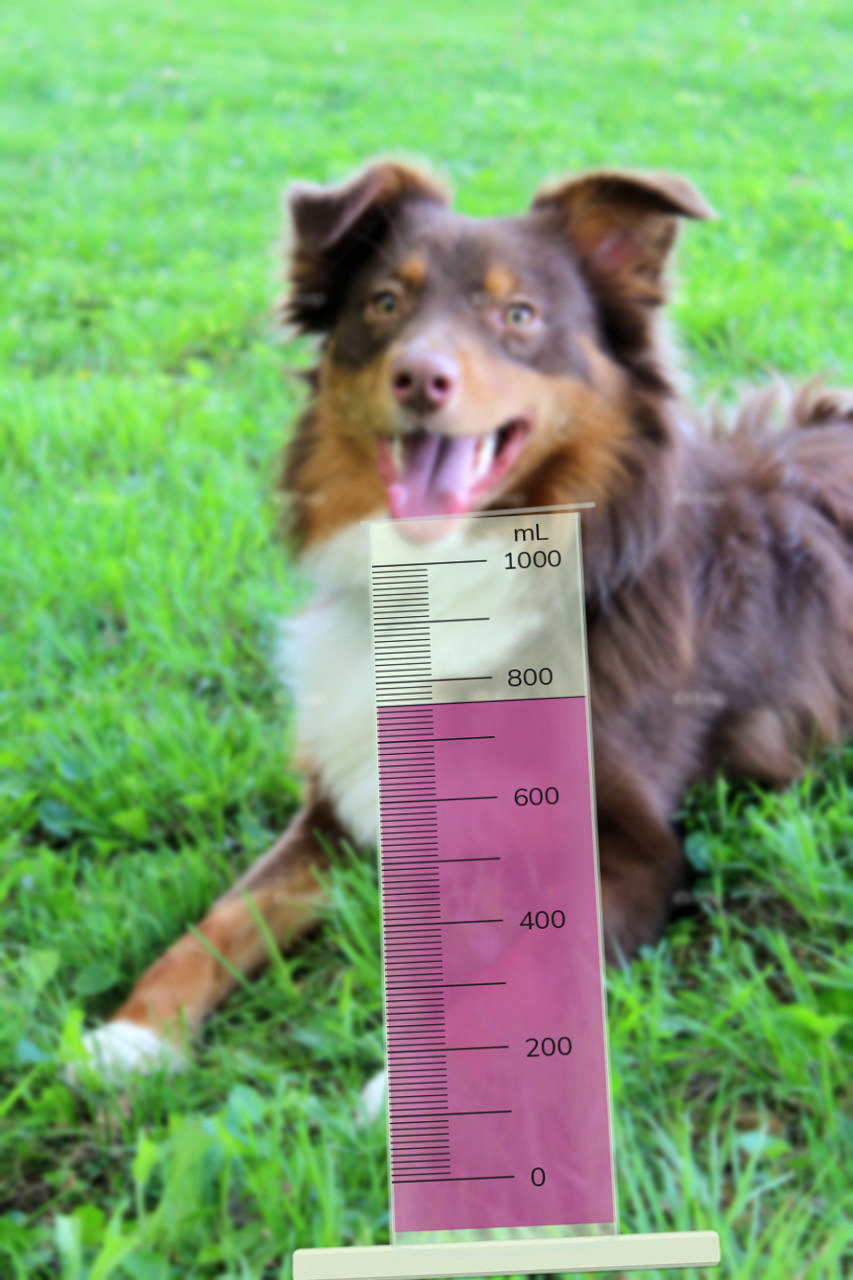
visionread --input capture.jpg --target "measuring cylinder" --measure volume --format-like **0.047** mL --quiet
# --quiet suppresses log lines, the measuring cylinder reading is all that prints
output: **760** mL
